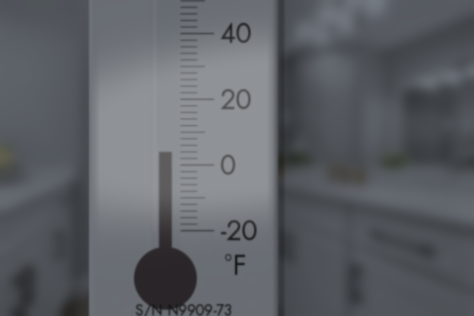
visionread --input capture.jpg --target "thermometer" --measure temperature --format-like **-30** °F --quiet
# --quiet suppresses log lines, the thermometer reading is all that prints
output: **4** °F
